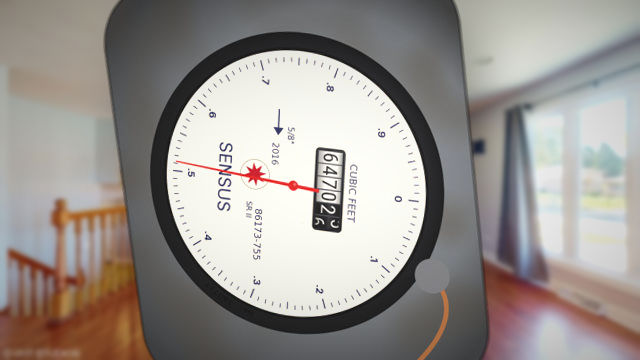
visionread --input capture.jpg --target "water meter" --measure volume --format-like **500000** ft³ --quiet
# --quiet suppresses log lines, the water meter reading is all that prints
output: **647025.51** ft³
